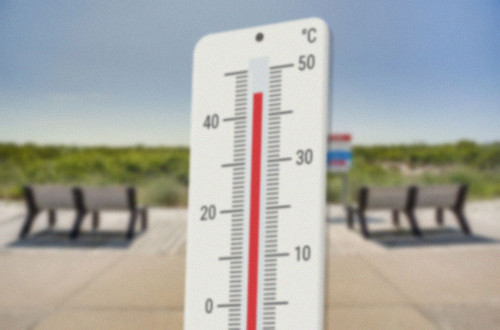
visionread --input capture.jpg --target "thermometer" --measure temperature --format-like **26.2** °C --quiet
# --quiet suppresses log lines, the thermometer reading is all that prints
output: **45** °C
